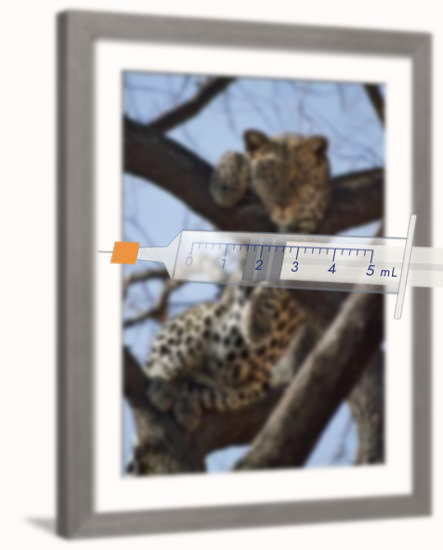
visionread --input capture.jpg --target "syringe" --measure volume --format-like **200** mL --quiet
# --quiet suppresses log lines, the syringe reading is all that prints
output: **1.6** mL
